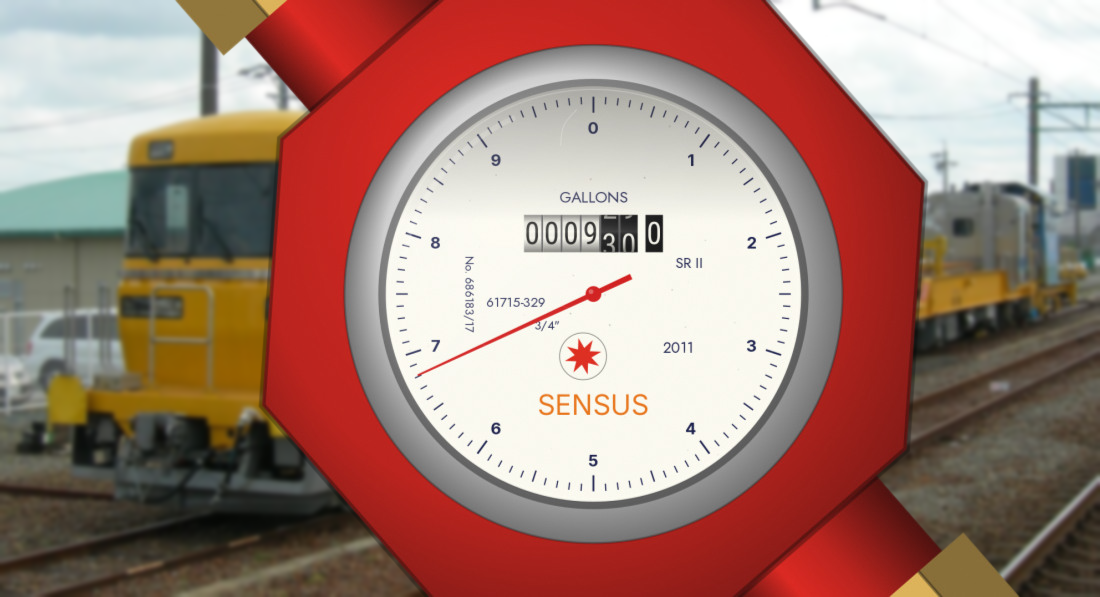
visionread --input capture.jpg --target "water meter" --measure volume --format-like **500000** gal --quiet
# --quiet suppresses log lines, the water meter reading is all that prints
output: **9296.8** gal
